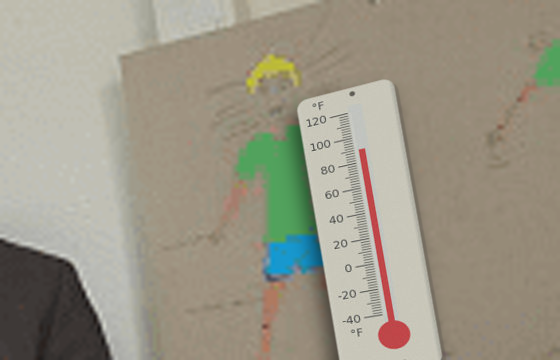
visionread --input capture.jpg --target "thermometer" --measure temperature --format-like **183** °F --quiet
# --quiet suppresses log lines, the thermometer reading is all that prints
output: **90** °F
